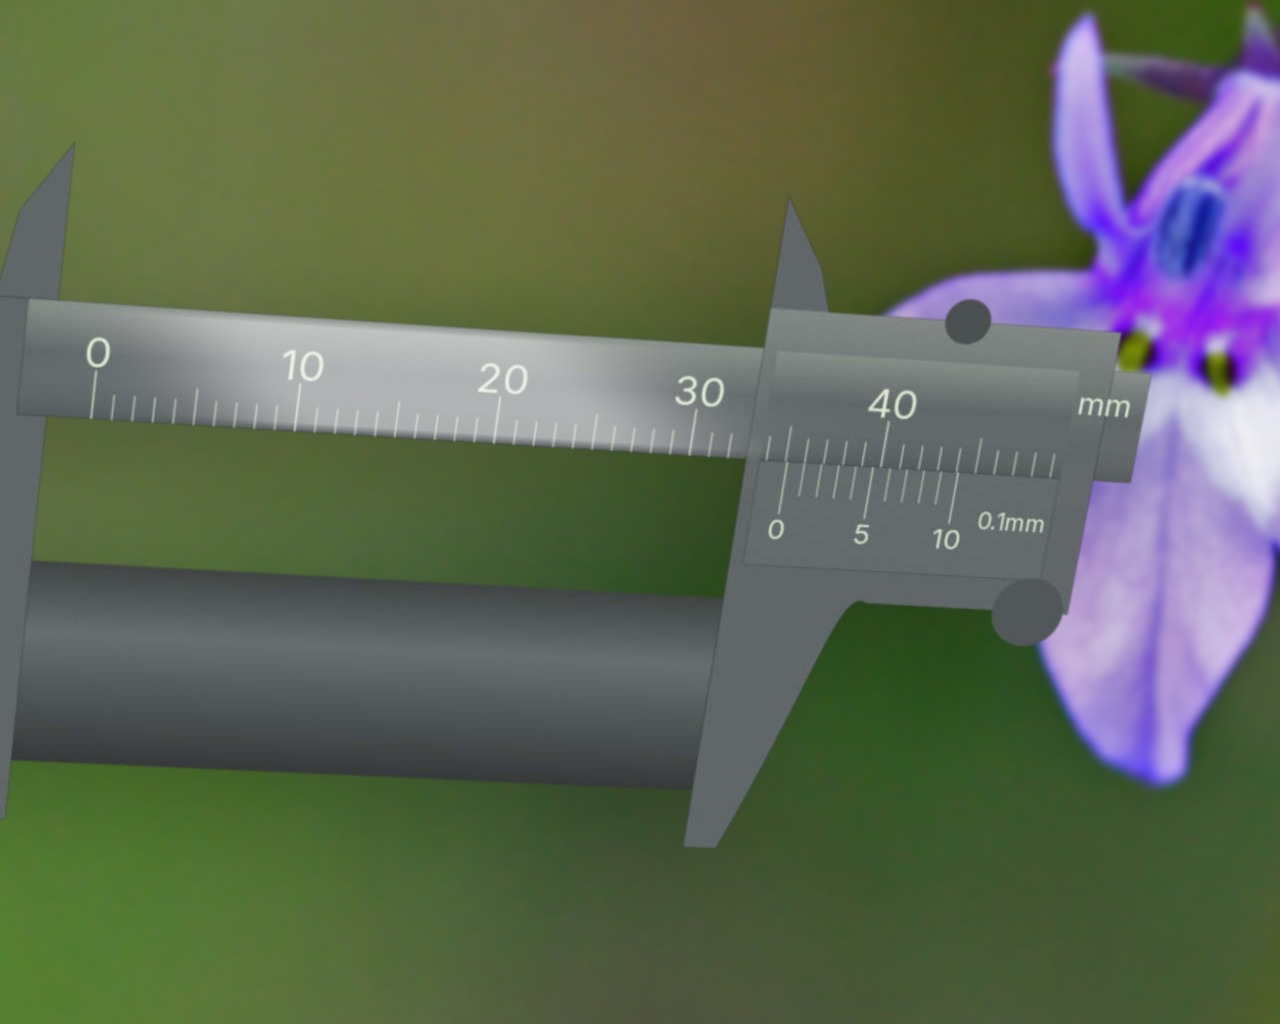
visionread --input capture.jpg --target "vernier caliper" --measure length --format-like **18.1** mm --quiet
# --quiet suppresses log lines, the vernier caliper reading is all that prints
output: **35.1** mm
